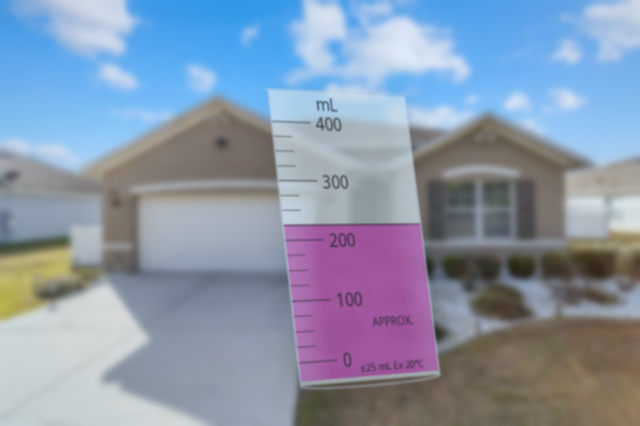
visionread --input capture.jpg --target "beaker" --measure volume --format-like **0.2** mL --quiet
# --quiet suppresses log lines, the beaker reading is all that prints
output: **225** mL
